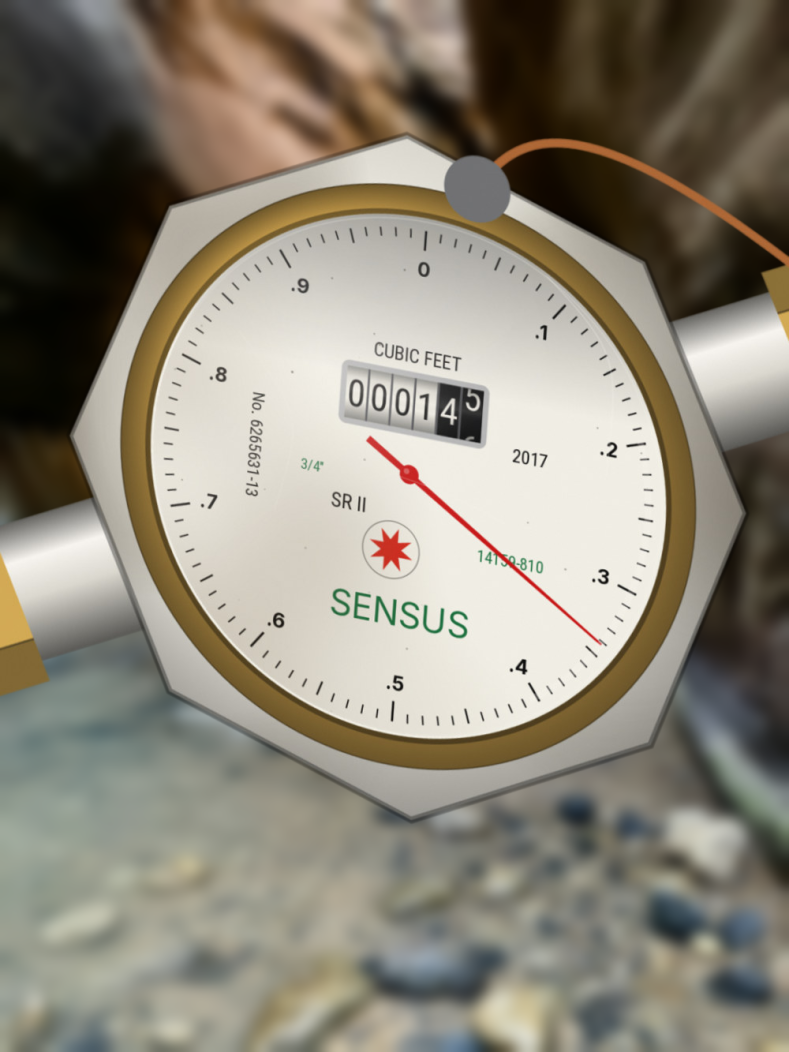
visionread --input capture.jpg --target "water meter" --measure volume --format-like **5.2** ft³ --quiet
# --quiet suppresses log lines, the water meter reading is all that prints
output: **145.34** ft³
